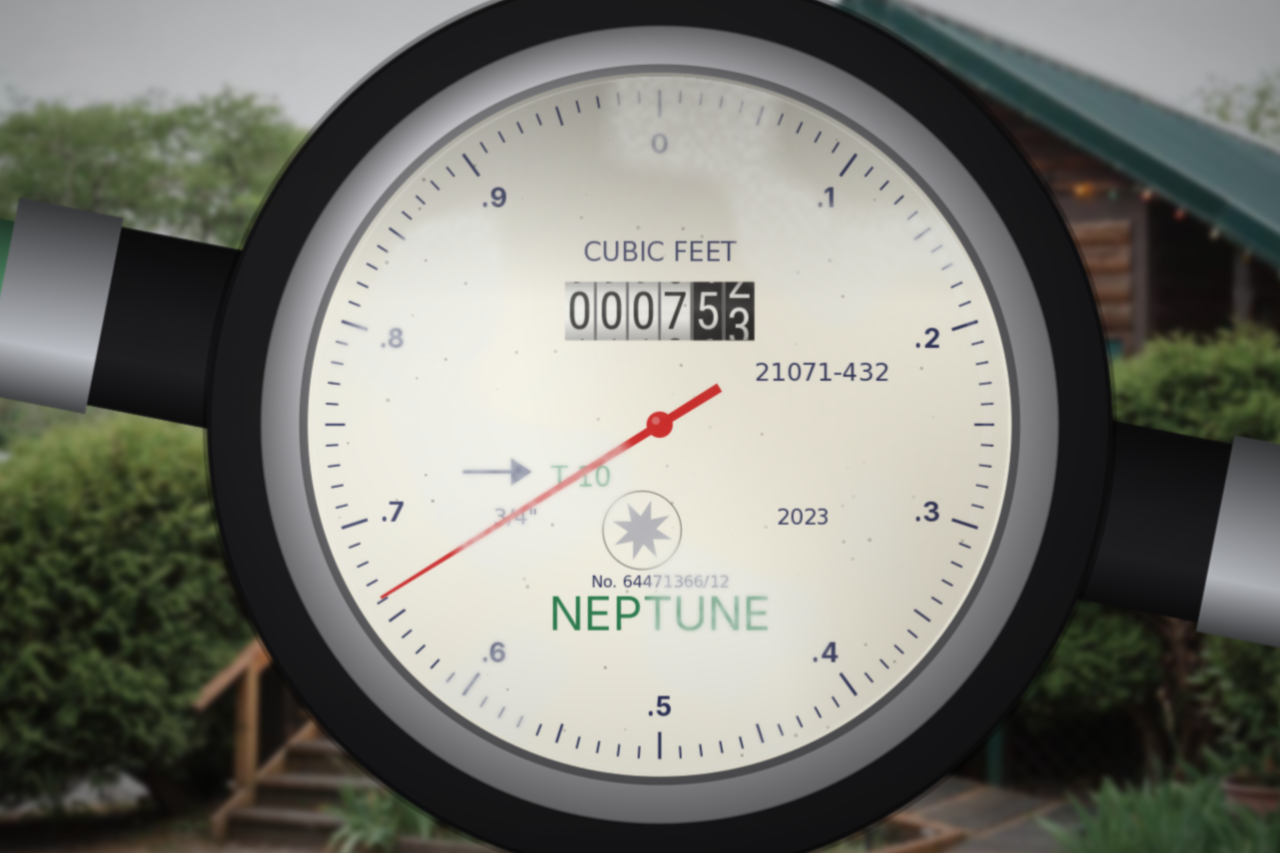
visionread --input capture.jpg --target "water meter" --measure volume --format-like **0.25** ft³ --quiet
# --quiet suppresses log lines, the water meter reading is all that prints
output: **752.66** ft³
